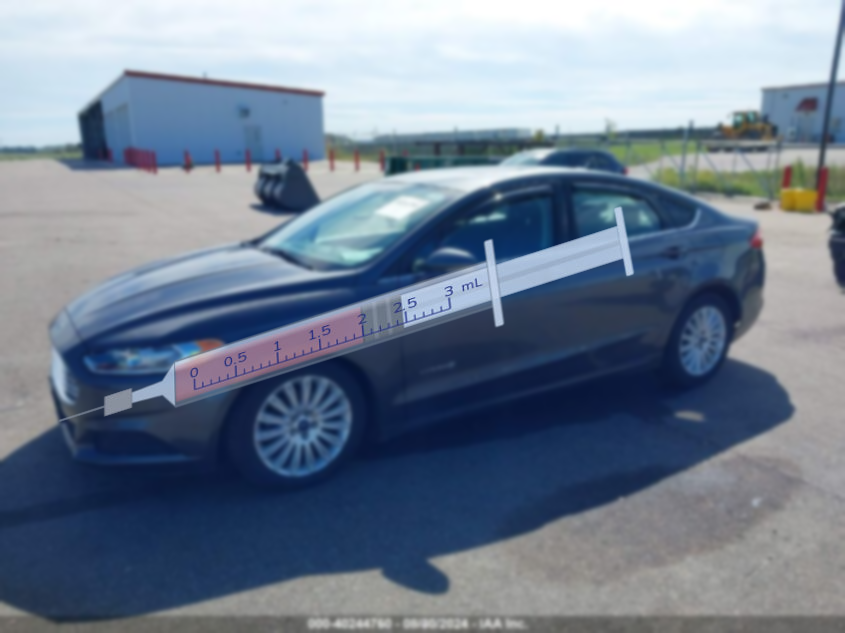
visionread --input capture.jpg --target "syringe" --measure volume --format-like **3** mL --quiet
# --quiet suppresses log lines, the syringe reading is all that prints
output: **2** mL
